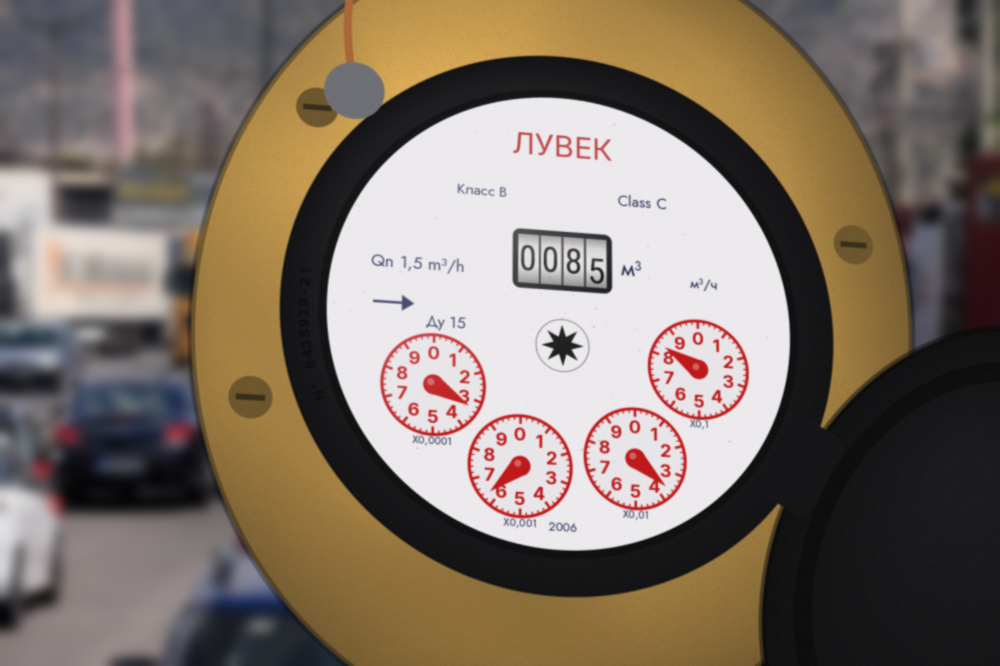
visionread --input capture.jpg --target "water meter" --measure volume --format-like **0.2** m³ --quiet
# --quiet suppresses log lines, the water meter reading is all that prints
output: **84.8363** m³
